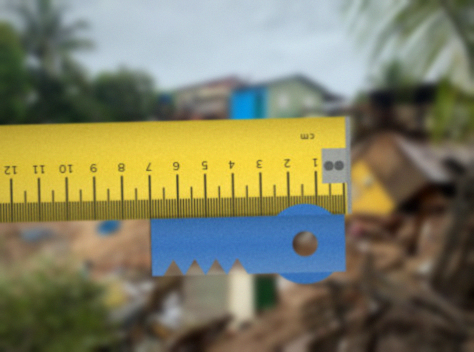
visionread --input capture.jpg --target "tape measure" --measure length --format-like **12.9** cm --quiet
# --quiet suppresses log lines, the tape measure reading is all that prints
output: **7** cm
